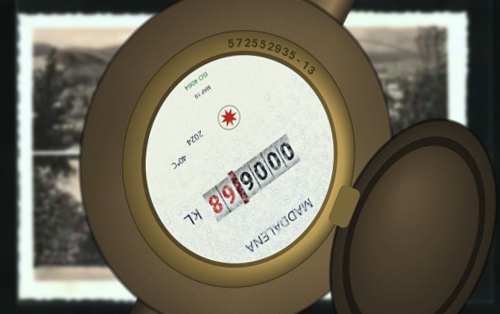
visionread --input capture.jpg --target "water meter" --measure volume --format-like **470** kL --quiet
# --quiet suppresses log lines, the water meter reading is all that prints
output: **6.68** kL
